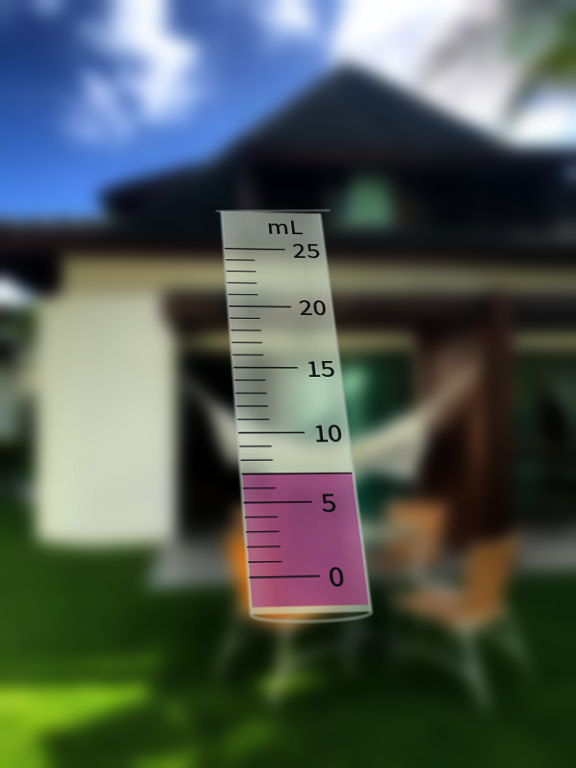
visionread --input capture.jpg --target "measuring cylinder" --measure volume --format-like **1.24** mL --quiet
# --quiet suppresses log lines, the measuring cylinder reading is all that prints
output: **7** mL
